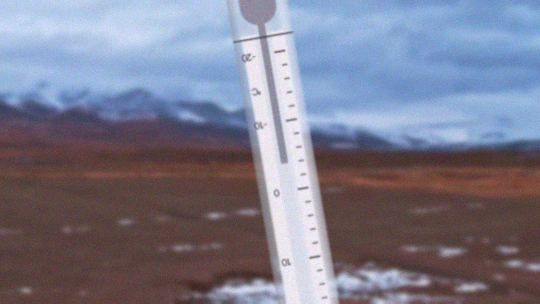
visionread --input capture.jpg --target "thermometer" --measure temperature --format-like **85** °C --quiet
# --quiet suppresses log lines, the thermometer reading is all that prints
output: **-4** °C
